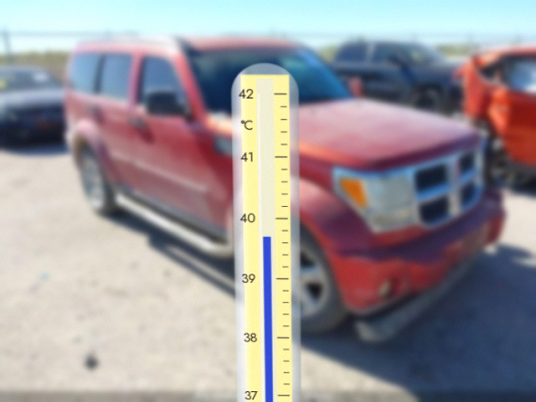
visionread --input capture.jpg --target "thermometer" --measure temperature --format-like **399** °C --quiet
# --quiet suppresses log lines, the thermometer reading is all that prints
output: **39.7** °C
